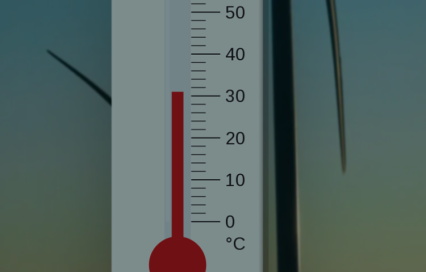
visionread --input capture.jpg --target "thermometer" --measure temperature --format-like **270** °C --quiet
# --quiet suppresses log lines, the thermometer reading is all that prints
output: **31** °C
